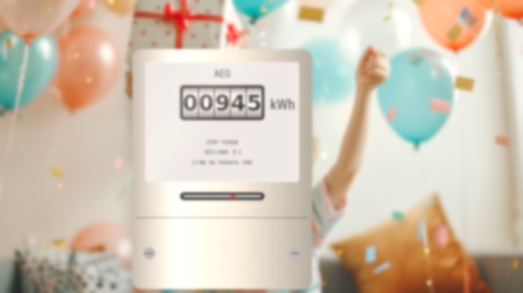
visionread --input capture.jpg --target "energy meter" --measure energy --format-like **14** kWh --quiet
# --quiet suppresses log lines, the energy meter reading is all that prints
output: **945** kWh
